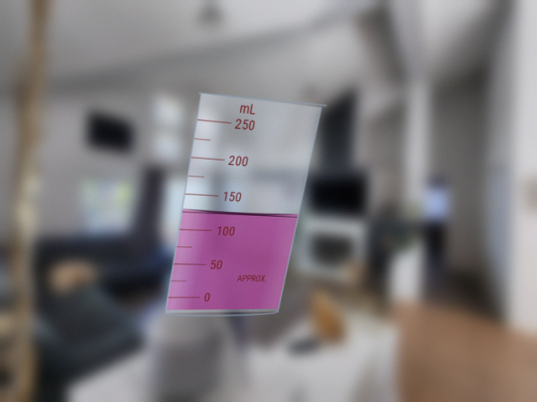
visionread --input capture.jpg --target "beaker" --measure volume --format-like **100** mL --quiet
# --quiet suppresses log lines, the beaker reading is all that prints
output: **125** mL
